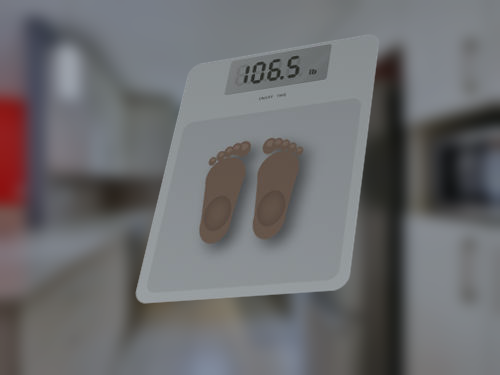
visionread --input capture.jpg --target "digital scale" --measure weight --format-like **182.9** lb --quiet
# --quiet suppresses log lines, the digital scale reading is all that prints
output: **106.5** lb
